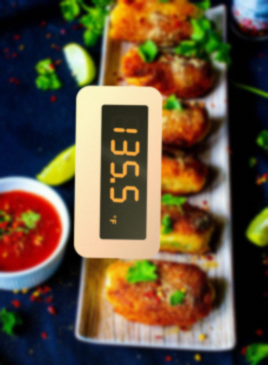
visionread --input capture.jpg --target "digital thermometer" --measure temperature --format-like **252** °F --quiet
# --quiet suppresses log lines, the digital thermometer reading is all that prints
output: **135.5** °F
